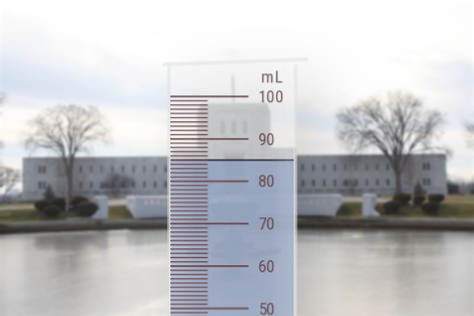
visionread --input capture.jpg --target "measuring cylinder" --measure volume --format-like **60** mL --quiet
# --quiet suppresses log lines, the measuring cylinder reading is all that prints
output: **85** mL
